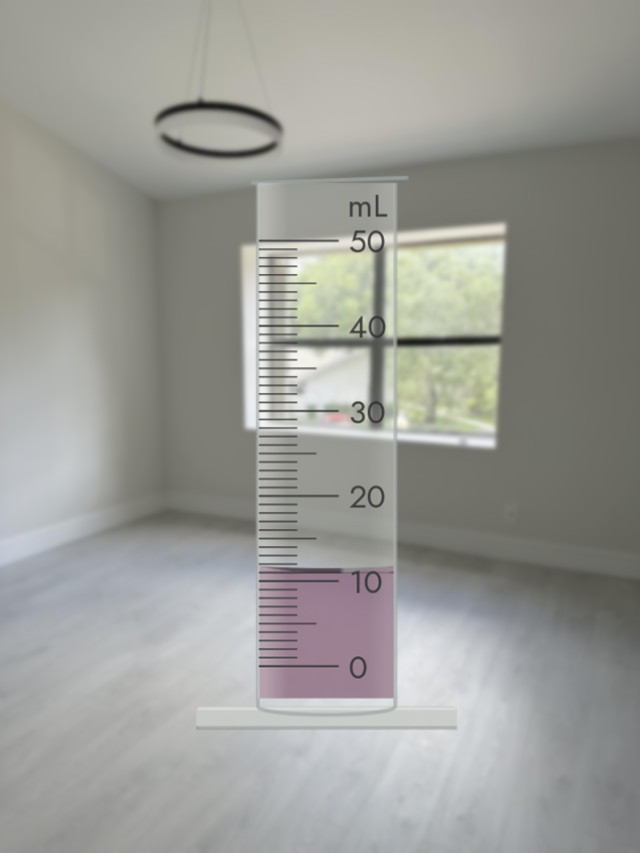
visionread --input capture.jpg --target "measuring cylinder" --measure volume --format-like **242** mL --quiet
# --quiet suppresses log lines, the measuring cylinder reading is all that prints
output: **11** mL
